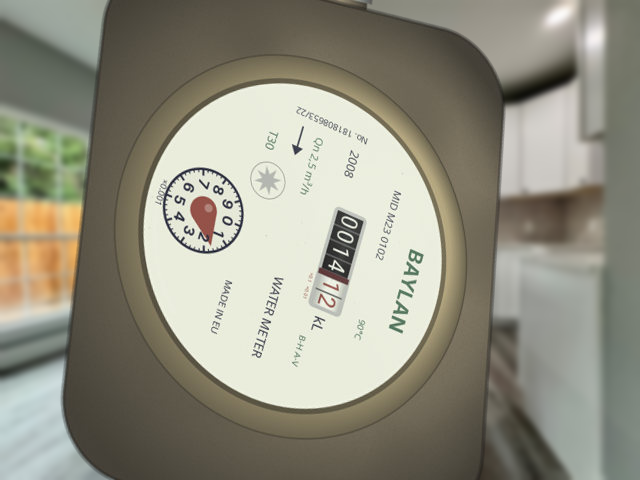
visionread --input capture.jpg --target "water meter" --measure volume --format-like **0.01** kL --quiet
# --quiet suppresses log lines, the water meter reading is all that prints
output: **14.121** kL
